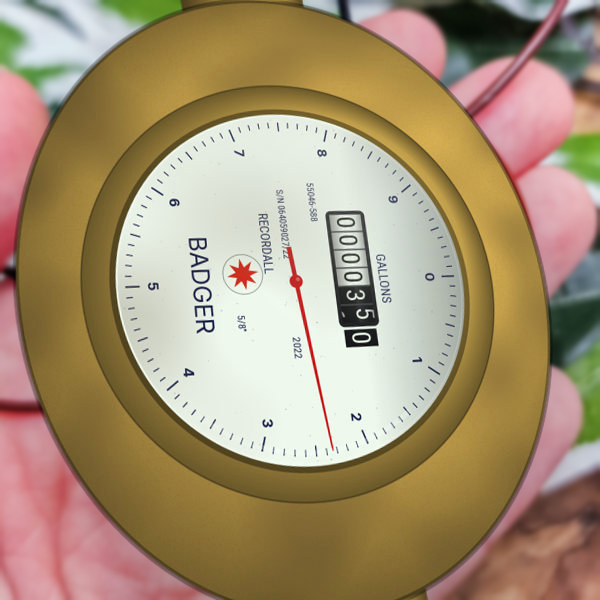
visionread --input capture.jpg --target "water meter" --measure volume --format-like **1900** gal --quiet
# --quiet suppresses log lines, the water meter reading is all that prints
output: **352.3** gal
